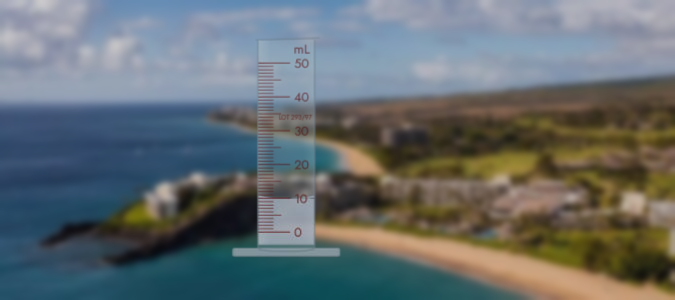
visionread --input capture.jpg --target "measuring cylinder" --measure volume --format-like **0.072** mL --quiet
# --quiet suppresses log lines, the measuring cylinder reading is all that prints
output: **10** mL
